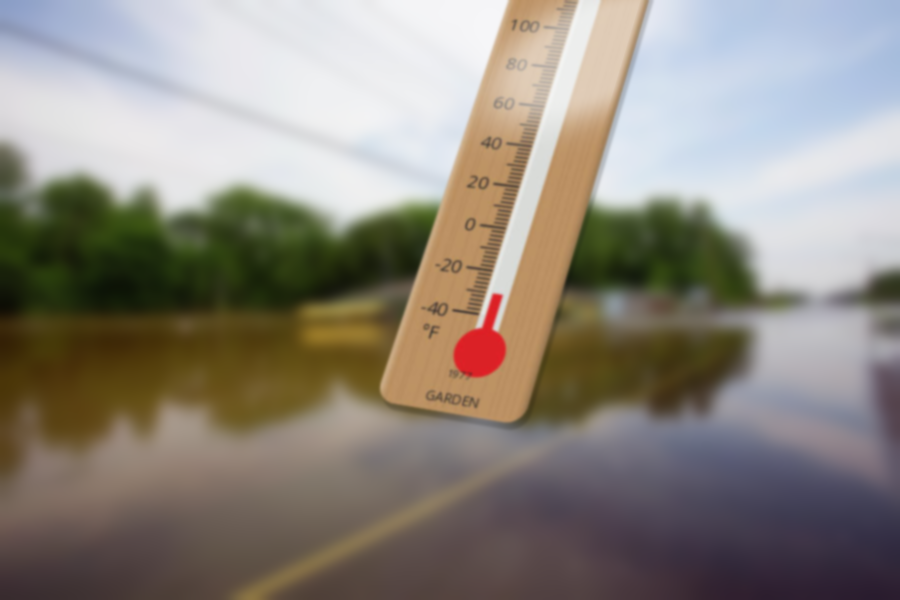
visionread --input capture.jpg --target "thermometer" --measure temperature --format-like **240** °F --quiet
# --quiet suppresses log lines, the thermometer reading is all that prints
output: **-30** °F
